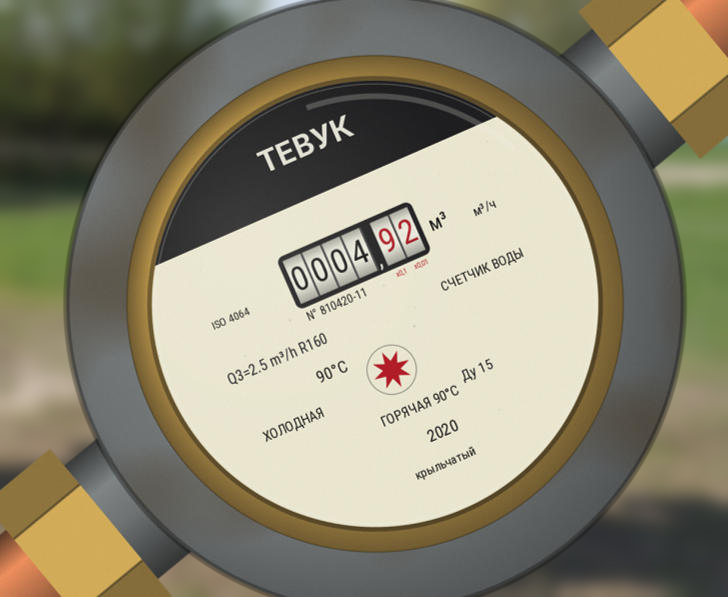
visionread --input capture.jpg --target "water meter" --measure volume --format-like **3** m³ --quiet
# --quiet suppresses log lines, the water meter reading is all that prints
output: **4.92** m³
